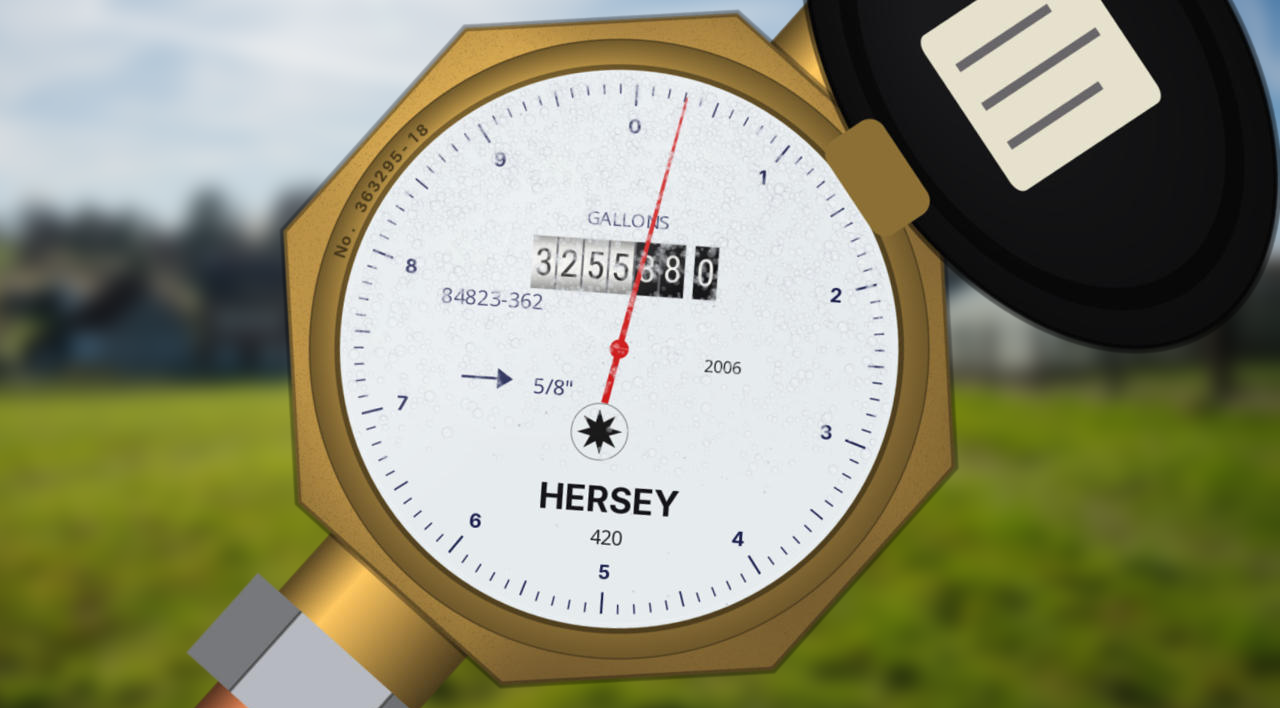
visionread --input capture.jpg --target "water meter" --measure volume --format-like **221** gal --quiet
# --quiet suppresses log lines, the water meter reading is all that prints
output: **3255880.3** gal
